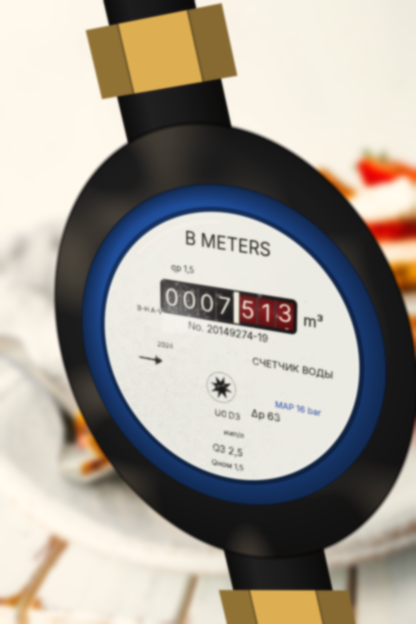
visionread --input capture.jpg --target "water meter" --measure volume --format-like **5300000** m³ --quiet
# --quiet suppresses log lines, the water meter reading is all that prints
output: **7.513** m³
